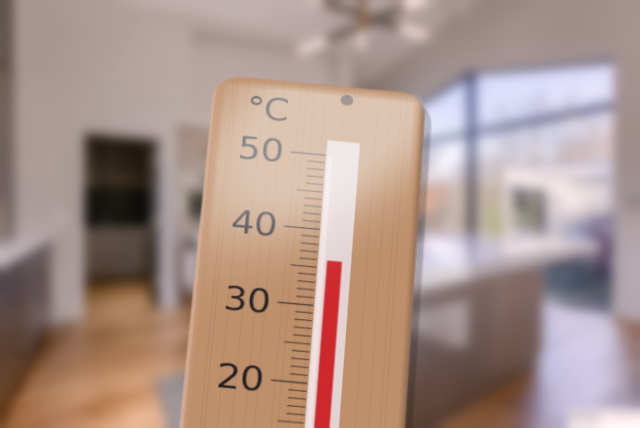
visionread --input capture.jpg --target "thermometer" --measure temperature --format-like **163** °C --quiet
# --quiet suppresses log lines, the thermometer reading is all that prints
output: **36** °C
